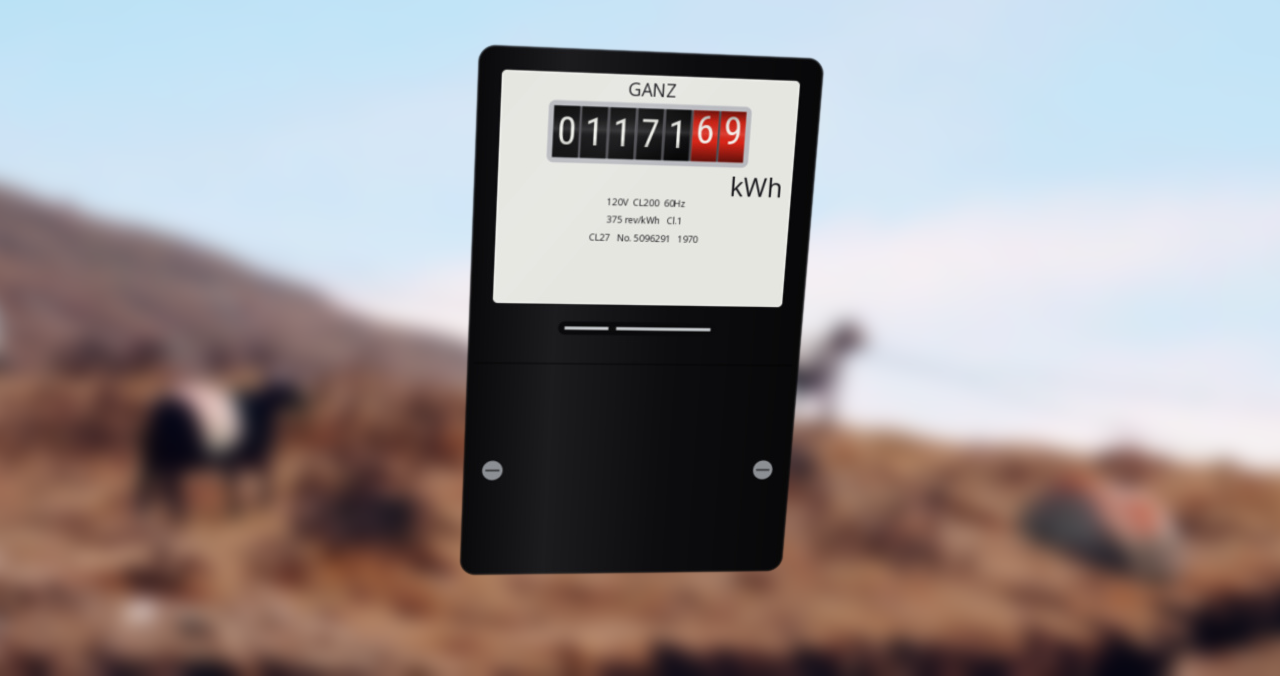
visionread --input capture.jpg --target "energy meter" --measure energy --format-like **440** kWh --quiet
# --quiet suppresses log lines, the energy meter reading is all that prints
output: **1171.69** kWh
